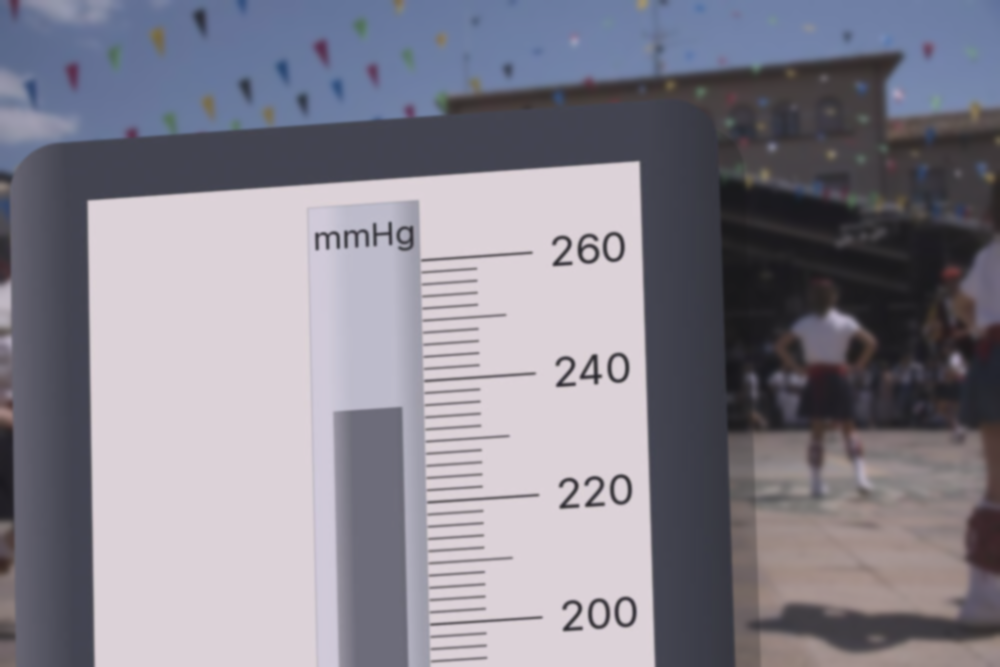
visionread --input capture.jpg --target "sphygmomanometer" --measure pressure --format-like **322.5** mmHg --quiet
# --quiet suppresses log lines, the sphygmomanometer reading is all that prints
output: **236** mmHg
